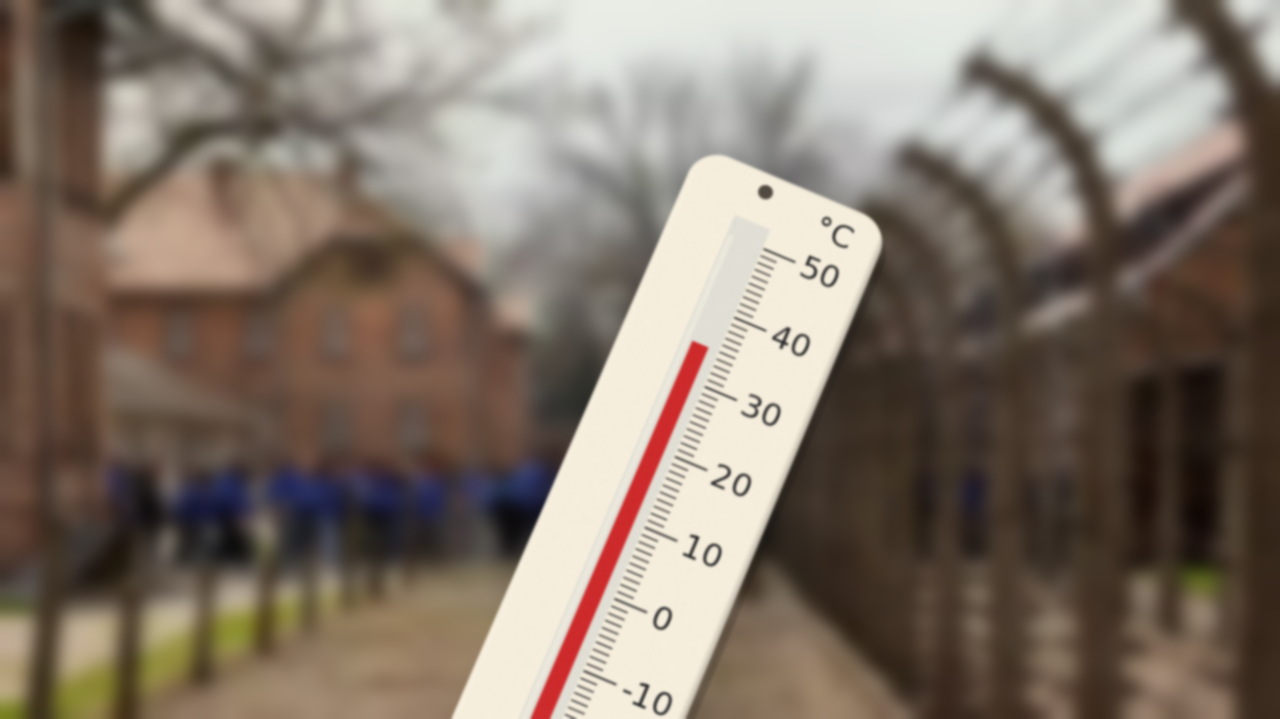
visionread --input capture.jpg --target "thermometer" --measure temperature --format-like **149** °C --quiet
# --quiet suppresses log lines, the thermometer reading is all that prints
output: **35** °C
